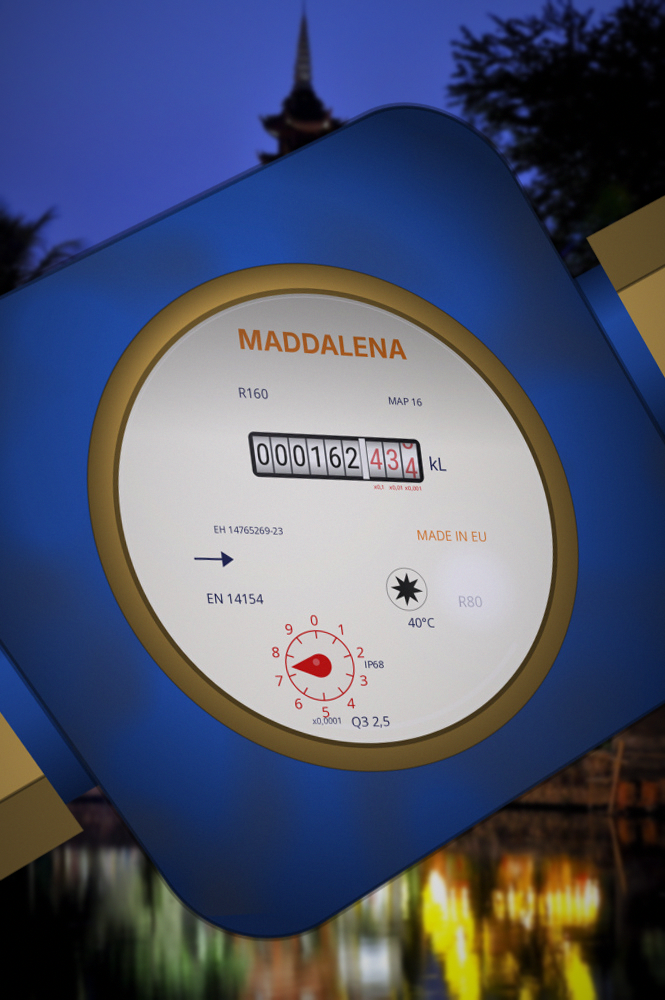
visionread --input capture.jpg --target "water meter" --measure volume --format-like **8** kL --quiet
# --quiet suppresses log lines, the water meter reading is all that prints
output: **162.4337** kL
